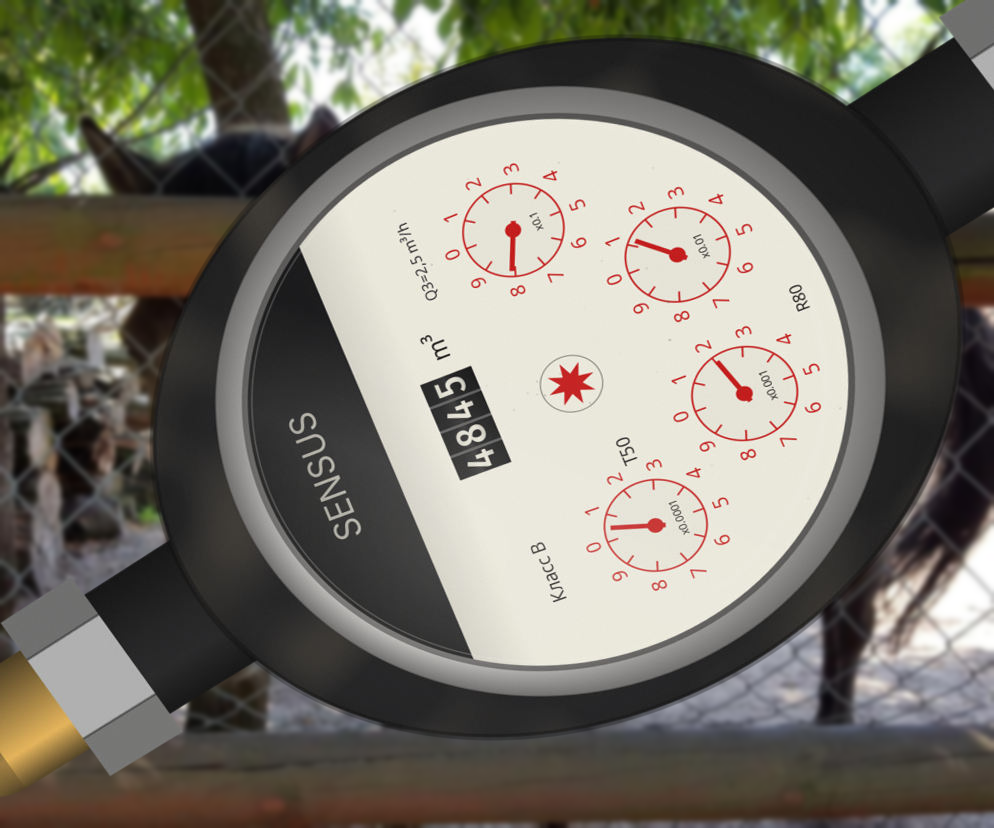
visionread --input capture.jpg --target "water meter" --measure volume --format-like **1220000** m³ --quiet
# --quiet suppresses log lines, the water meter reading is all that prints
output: **4845.8120** m³
